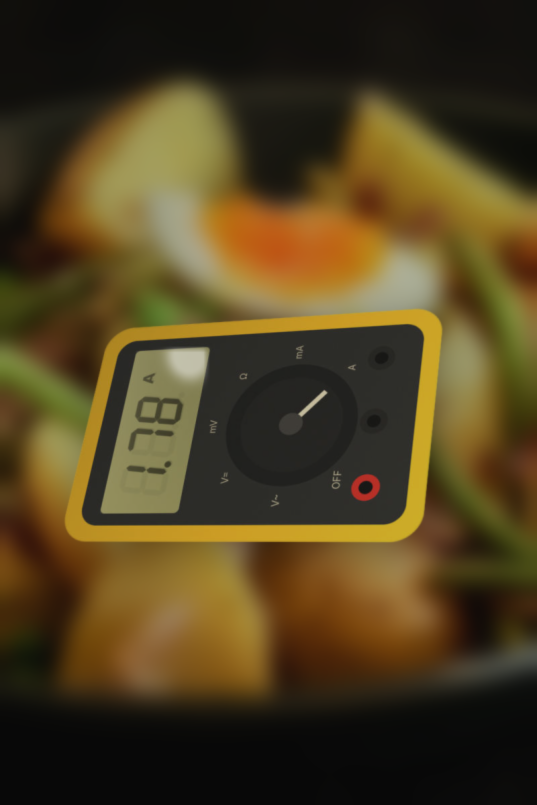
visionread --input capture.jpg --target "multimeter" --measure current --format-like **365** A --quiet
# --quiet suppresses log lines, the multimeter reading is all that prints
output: **1.78** A
